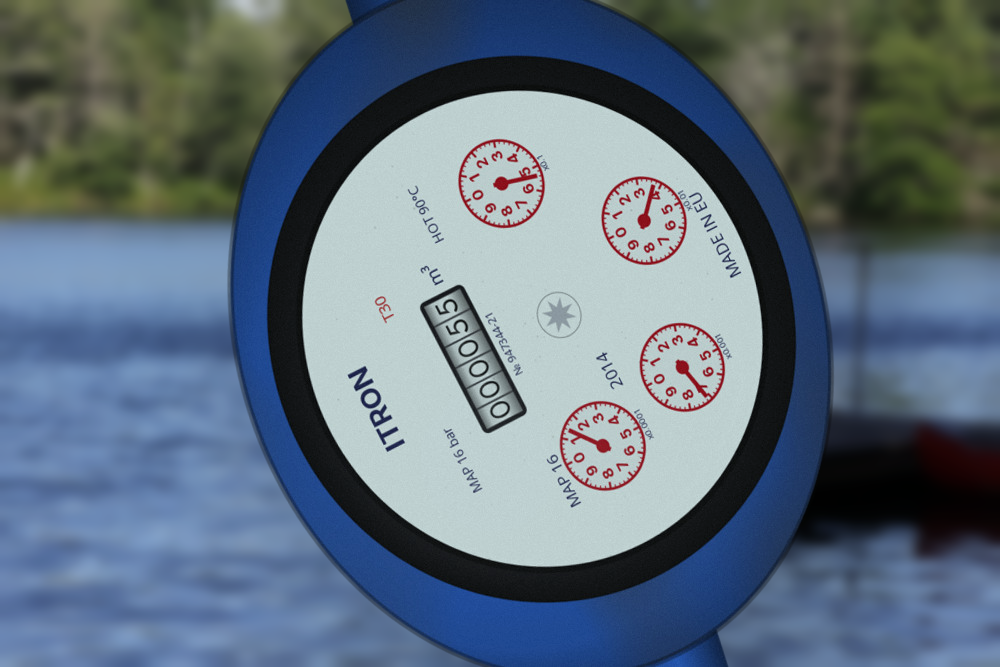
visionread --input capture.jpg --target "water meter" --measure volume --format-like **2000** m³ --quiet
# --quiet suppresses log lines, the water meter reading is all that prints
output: **55.5371** m³
